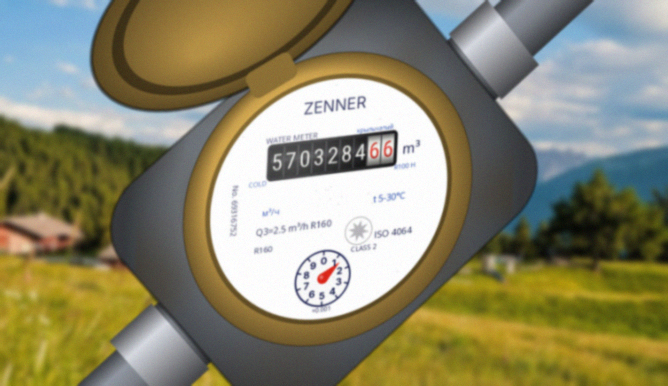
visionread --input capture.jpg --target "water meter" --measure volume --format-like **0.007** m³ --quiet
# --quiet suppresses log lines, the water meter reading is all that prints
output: **5703284.661** m³
